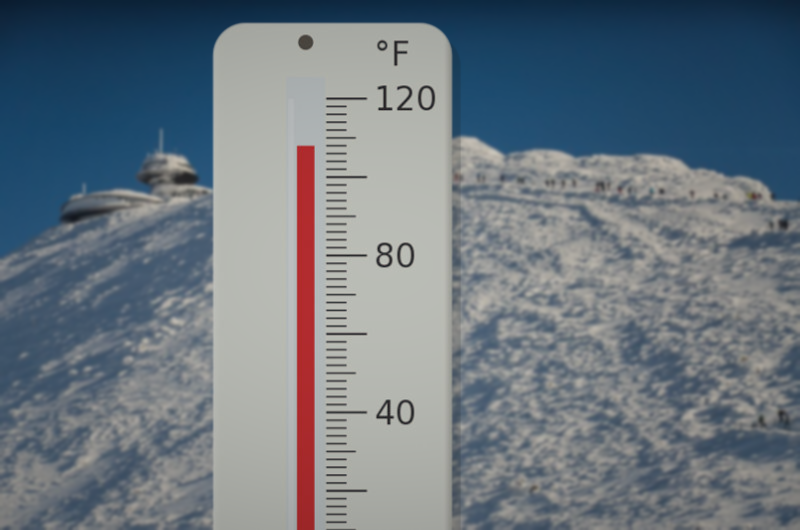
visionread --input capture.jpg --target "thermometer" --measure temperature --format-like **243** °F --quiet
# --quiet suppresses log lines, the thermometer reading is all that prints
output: **108** °F
